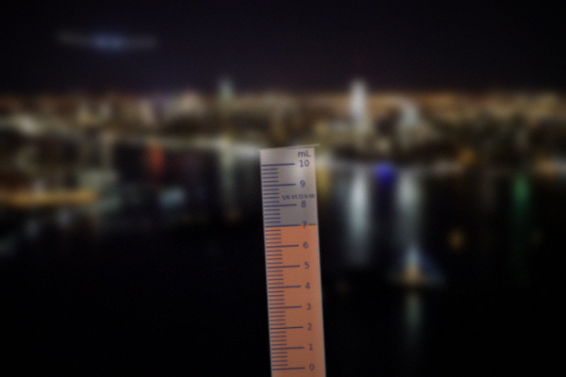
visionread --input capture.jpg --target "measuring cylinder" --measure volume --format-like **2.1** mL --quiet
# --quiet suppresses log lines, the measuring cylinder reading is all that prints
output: **7** mL
